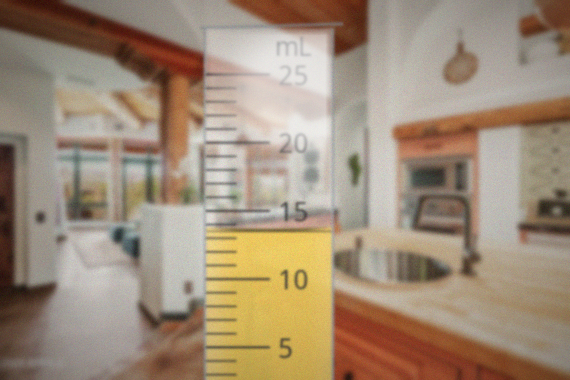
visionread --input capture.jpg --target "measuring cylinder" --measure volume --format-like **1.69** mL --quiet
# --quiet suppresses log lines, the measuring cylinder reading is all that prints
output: **13.5** mL
